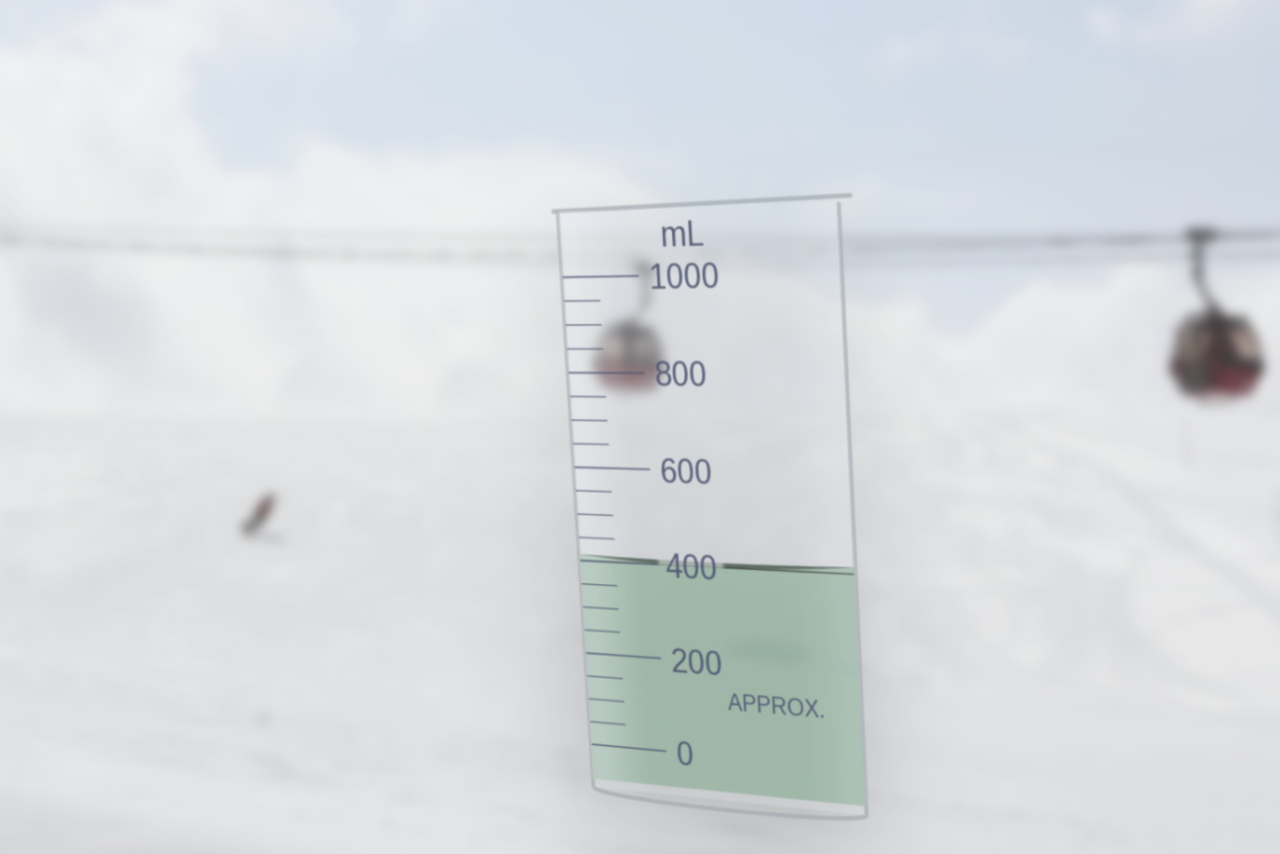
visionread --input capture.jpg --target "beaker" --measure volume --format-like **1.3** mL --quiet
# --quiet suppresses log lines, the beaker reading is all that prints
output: **400** mL
